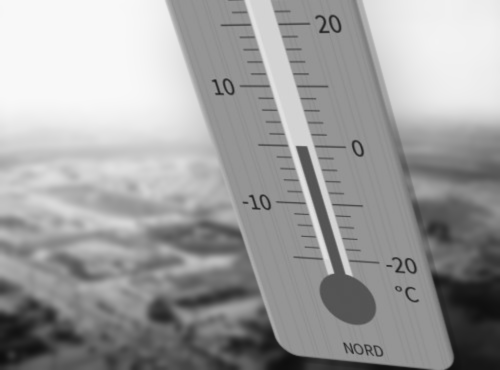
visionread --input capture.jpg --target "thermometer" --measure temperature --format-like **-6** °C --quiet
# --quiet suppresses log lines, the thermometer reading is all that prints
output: **0** °C
